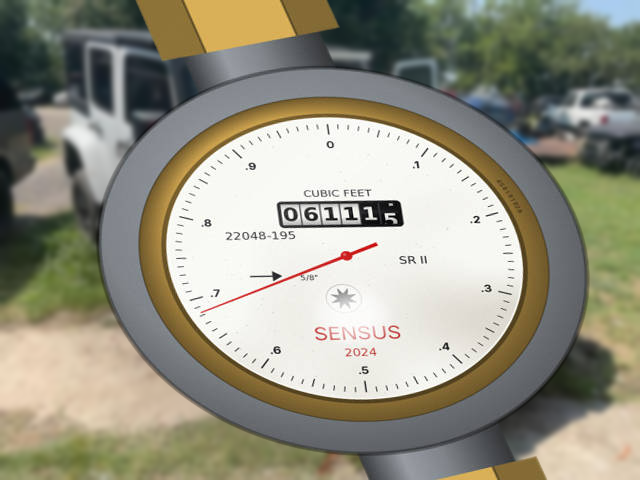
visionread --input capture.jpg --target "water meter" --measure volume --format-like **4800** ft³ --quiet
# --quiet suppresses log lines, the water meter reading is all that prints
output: **61114.68** ft³
